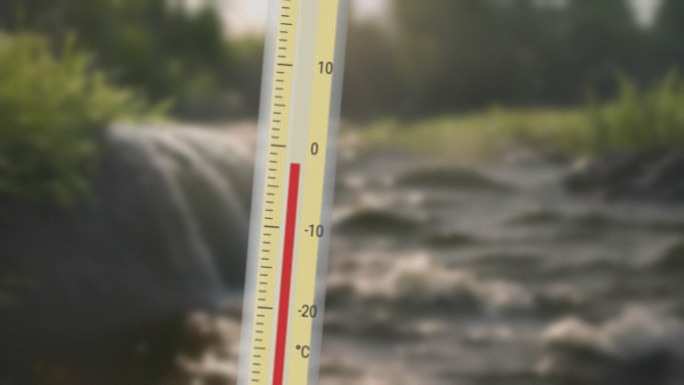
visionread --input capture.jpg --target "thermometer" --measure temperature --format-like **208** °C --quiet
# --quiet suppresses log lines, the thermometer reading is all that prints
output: **-2** °C
